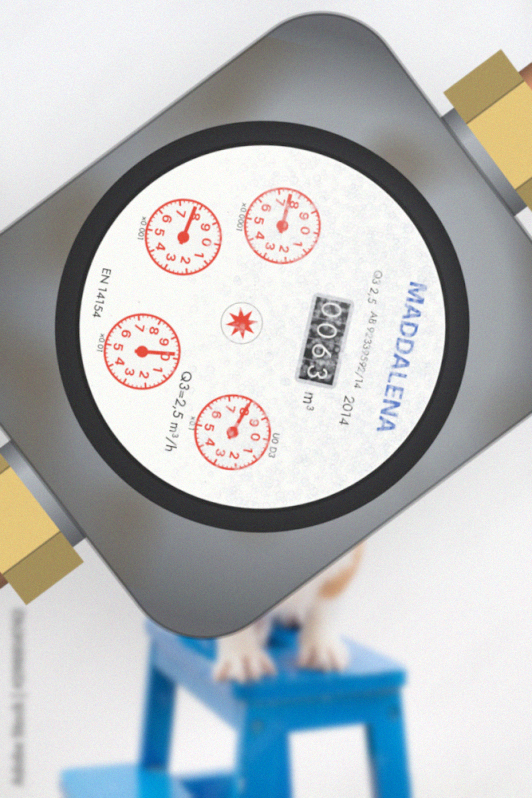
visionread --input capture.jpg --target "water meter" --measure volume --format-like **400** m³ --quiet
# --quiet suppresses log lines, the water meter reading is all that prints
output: **63.7977** m³
